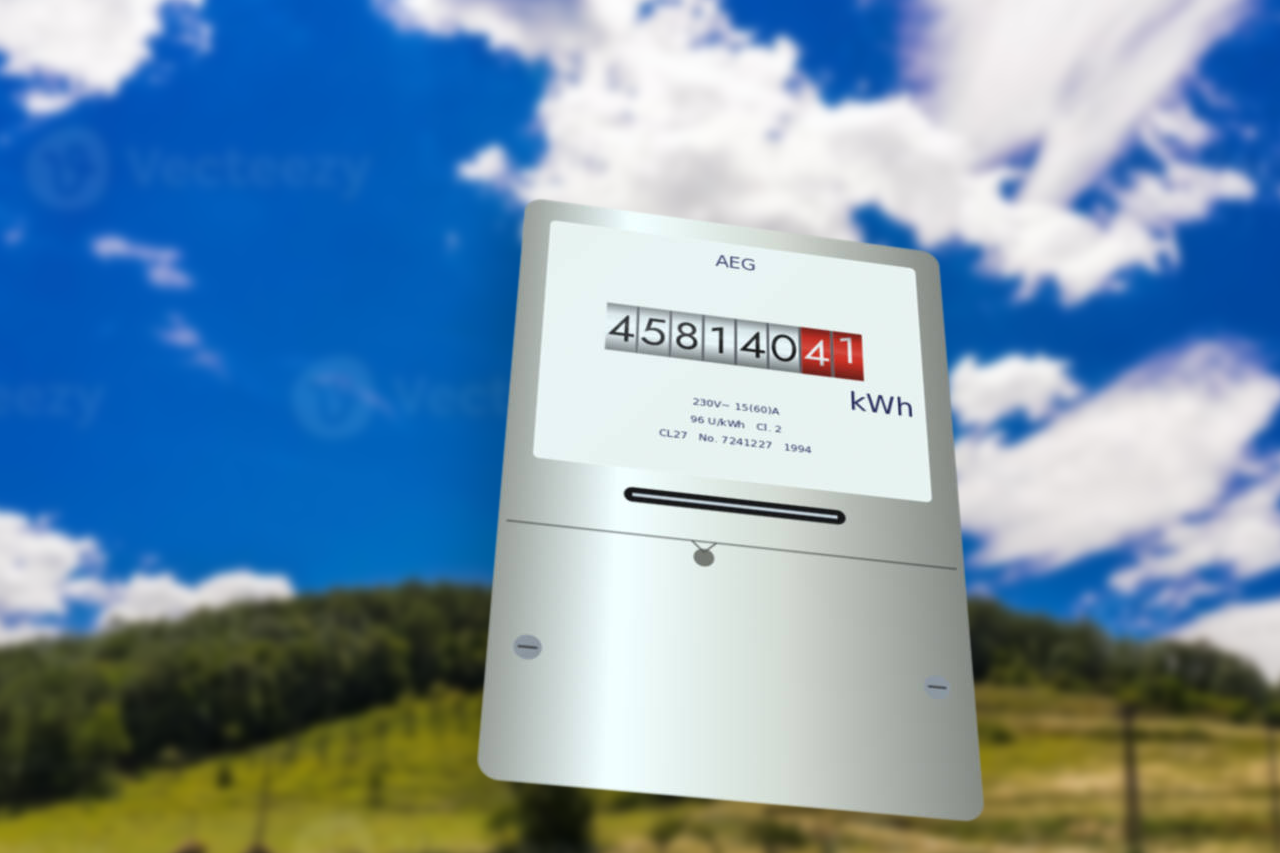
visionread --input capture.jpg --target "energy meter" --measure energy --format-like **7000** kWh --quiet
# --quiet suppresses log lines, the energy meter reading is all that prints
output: **458140.41** kWh
